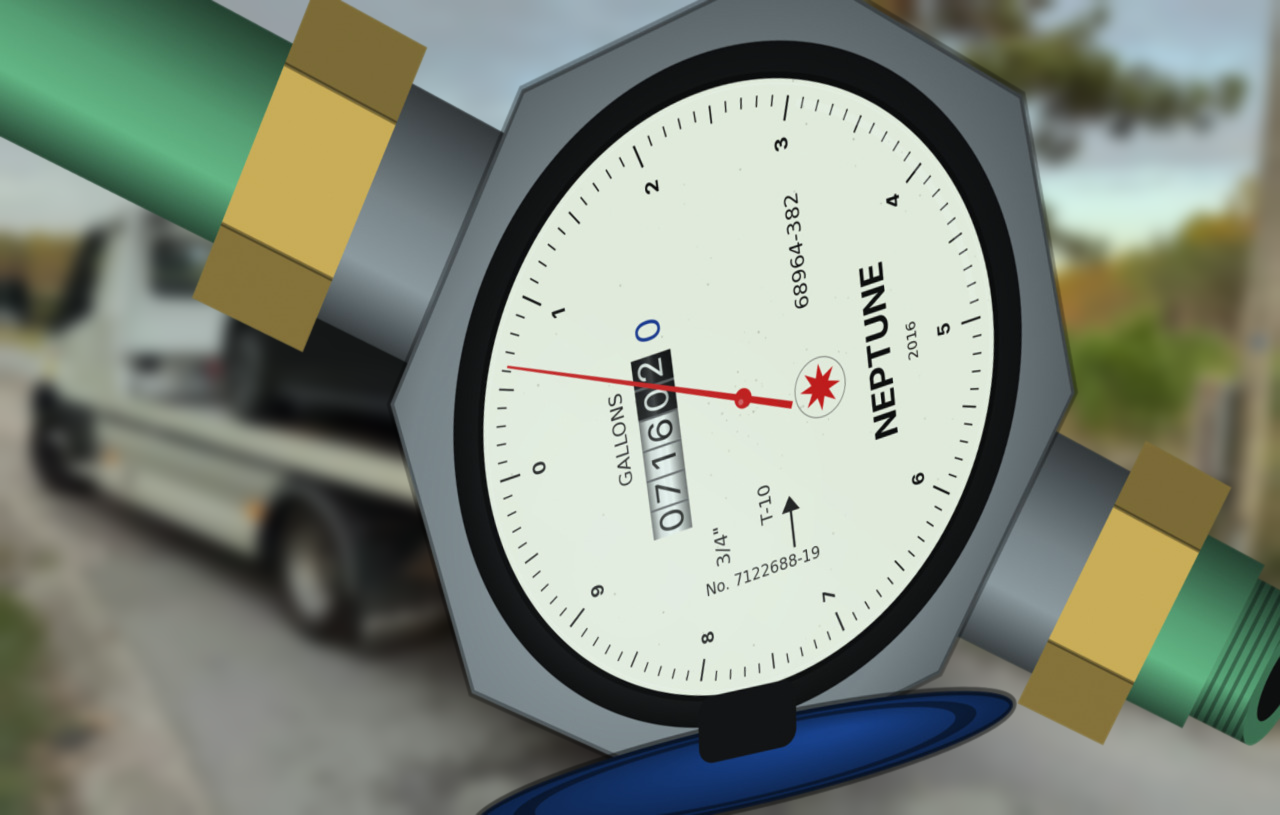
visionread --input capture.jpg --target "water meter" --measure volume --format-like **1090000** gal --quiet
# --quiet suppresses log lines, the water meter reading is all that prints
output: **716020.6** gal
